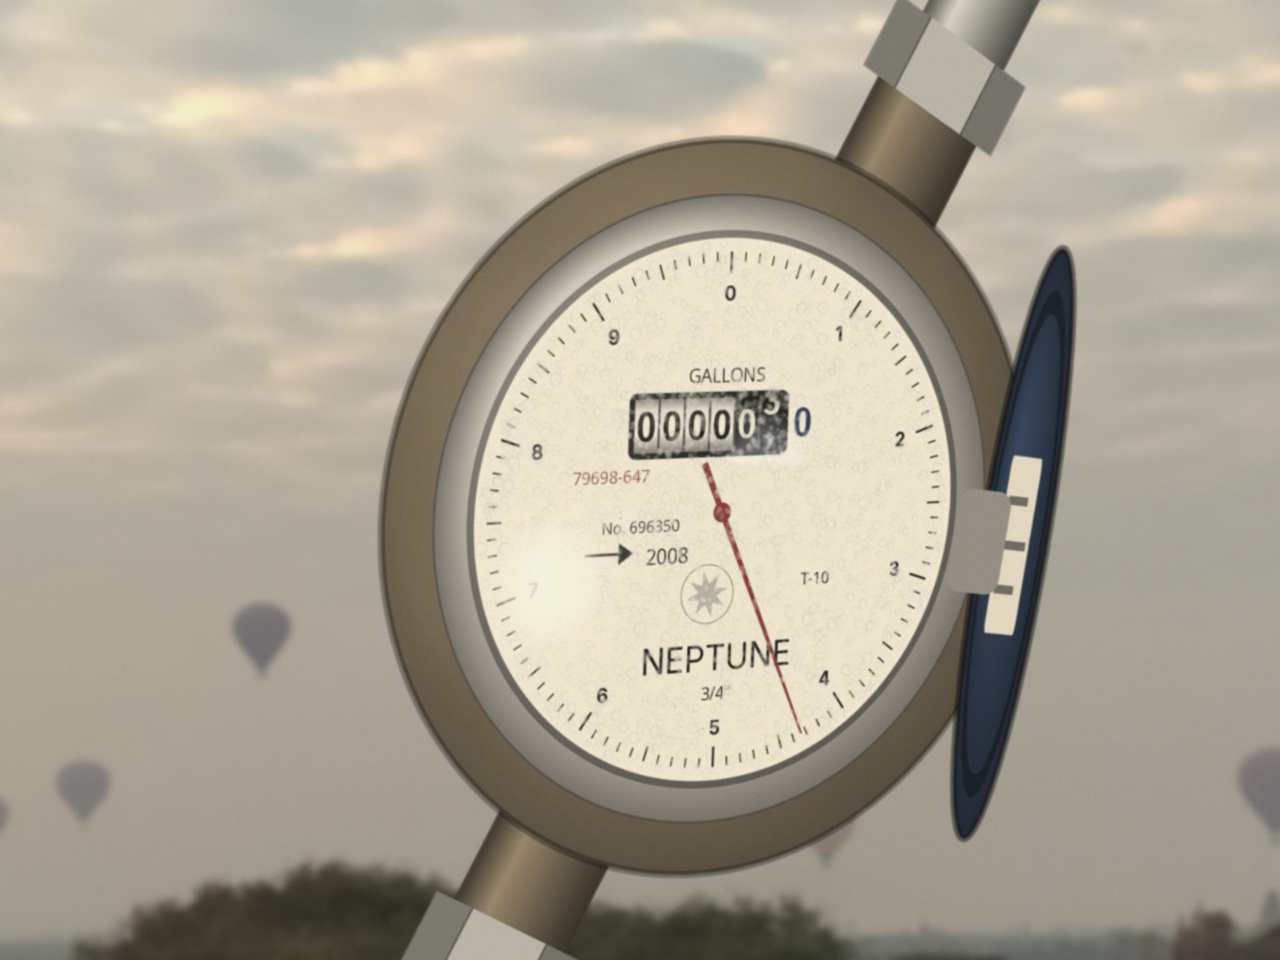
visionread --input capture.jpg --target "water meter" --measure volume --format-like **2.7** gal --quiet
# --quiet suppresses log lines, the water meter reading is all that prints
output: **34.3** gal
